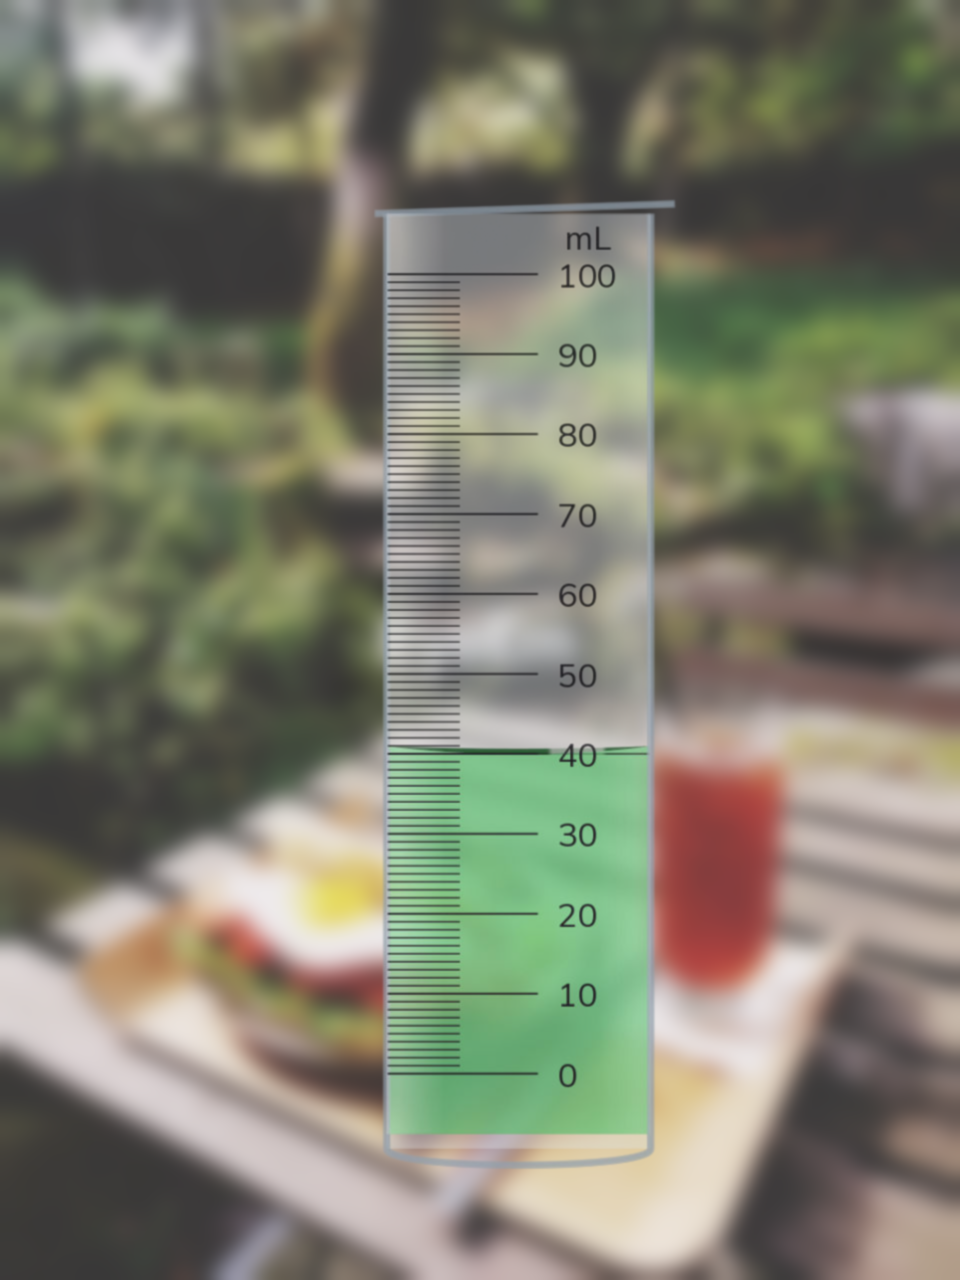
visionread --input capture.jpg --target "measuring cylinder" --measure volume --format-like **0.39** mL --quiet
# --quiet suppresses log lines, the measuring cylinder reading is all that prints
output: **40** mL
